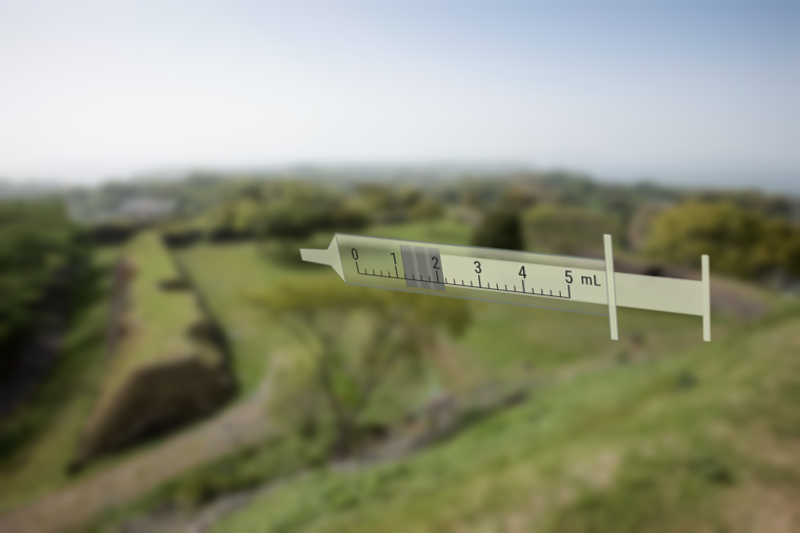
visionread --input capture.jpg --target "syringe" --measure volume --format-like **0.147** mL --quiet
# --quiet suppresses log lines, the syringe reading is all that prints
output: **1.2** mL
